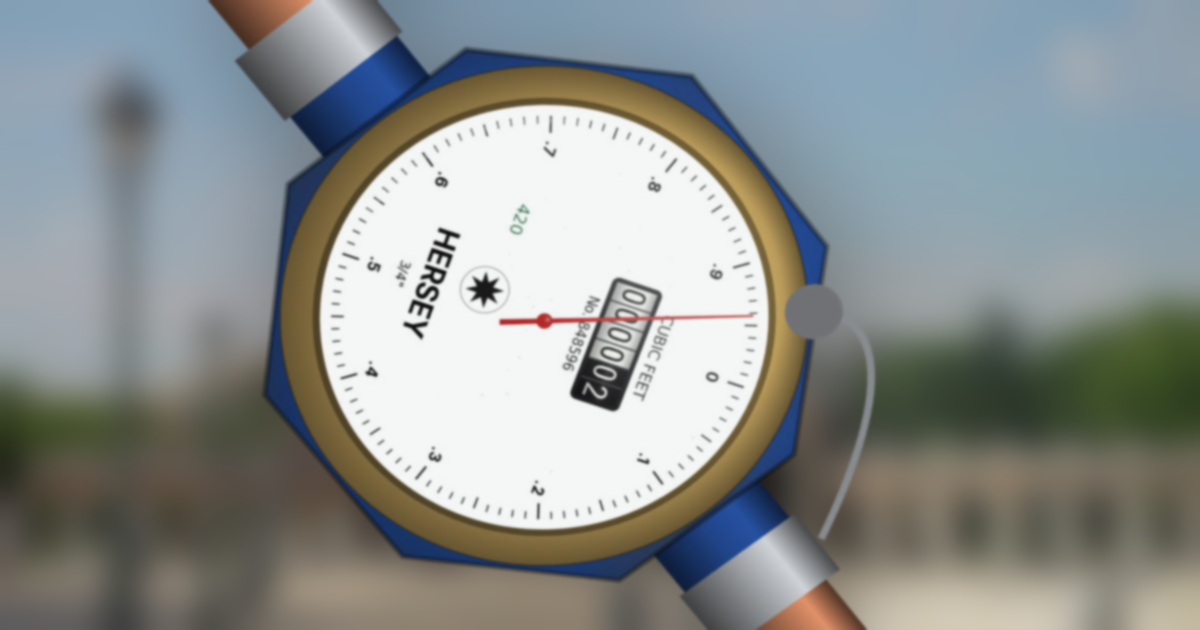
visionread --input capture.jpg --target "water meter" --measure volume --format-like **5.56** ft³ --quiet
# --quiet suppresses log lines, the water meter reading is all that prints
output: **1.94** ft³
